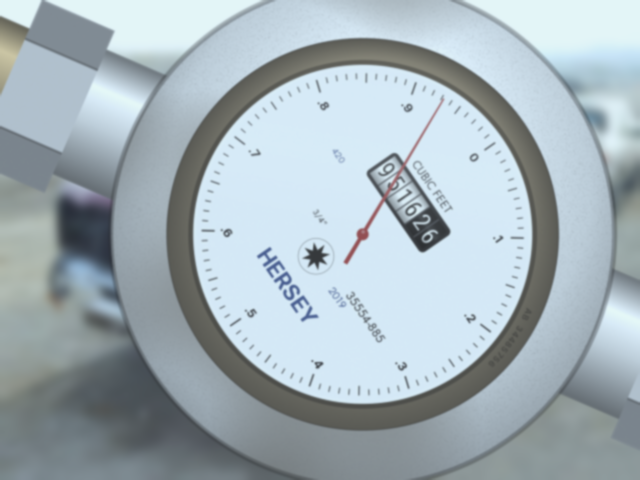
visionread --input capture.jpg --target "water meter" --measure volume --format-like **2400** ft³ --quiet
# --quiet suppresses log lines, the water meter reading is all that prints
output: **951625.93** ft³
